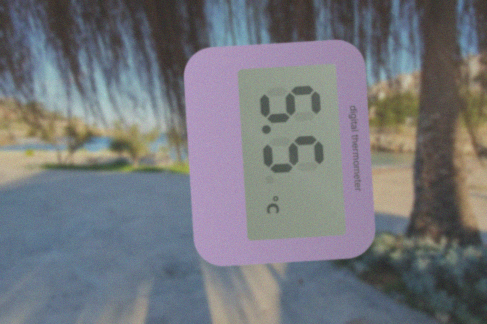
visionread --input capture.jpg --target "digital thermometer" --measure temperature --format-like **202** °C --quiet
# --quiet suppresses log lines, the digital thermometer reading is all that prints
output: **5.5** °C
